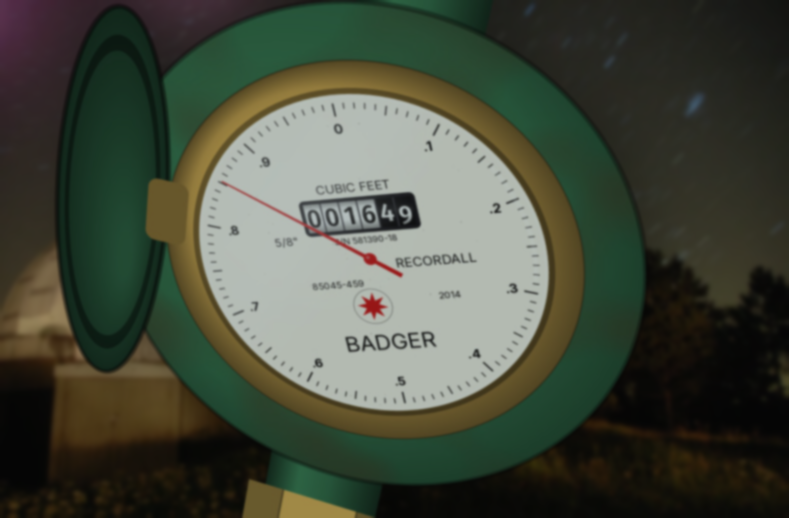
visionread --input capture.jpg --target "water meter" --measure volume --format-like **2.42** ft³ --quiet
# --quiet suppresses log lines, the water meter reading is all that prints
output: **1648.85** ft³
